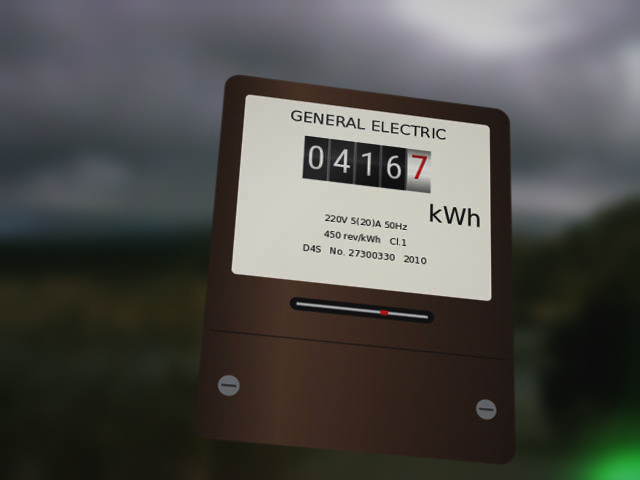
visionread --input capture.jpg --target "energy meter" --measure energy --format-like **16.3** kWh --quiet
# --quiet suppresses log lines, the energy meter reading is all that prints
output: **416.7** kWh
